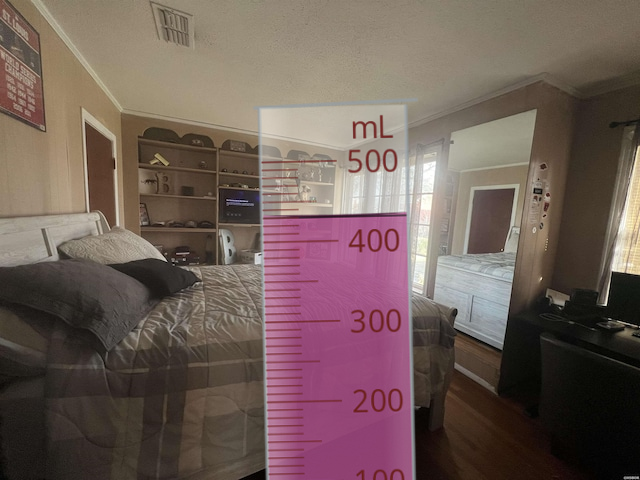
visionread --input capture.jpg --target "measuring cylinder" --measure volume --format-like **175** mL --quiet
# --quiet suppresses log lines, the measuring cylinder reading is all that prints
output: **430** mL
